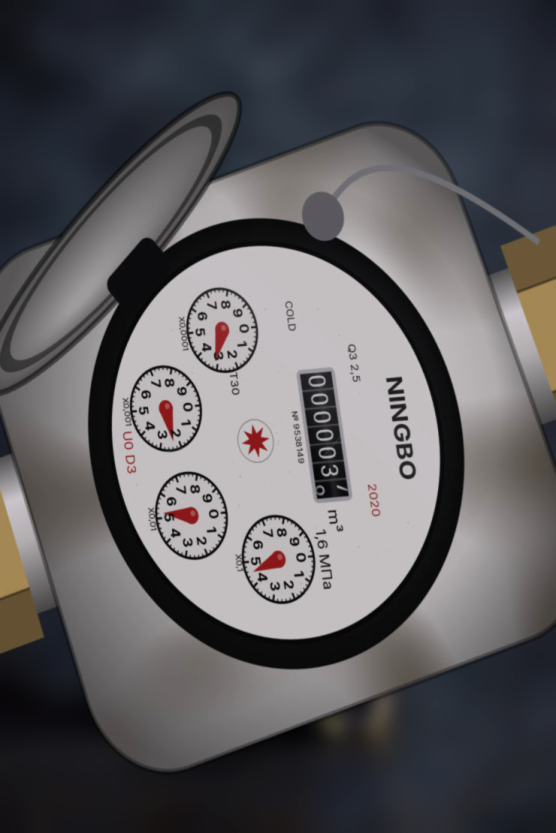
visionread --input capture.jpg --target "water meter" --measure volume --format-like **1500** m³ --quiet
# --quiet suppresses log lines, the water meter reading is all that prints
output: **37.4523** m³
